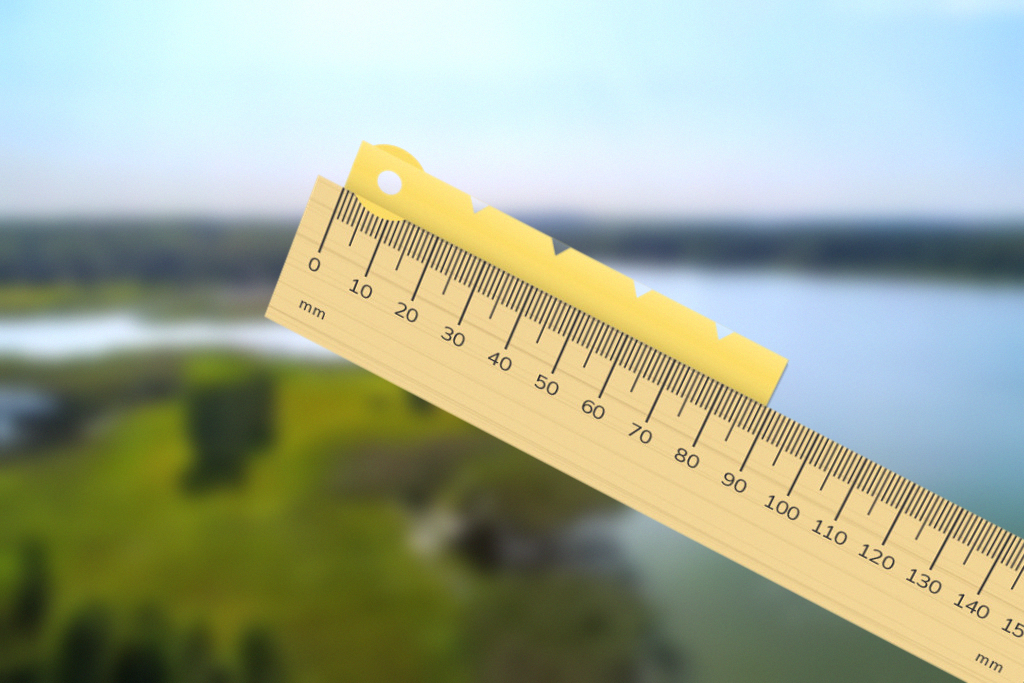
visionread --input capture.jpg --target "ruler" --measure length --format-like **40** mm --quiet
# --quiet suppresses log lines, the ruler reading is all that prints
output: **89** mm
